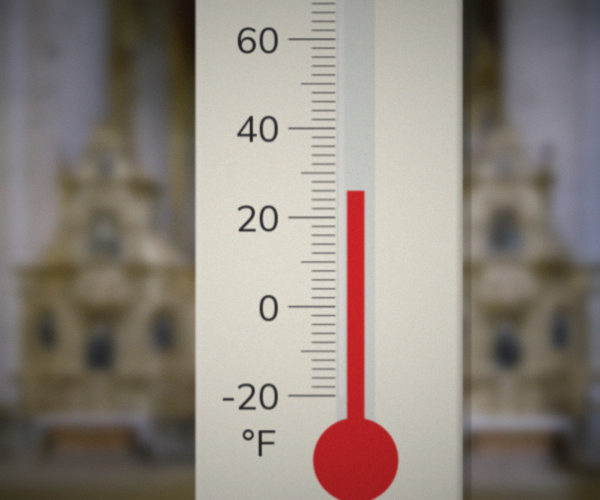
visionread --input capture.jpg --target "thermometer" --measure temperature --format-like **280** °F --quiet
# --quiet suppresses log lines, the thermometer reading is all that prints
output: **26** °F
